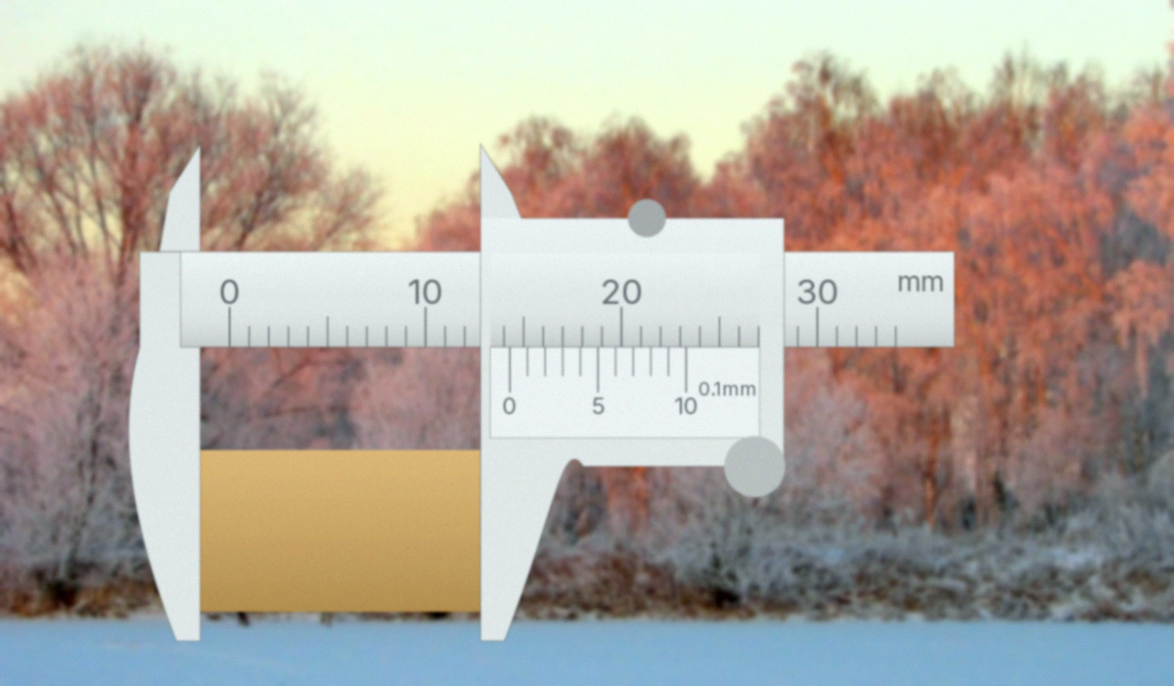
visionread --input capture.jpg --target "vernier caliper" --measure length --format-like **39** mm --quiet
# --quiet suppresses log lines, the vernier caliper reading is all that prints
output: **14.3** mm
